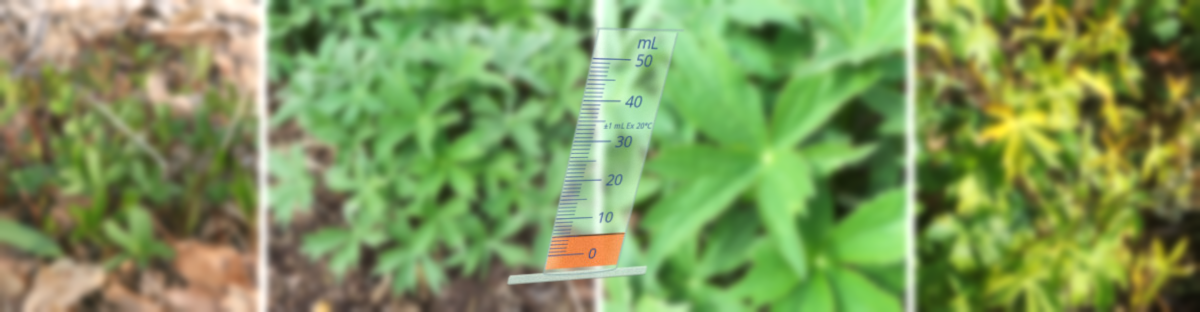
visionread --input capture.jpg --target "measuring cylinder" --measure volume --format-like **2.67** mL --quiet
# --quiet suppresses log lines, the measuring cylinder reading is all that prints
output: **5** mL
